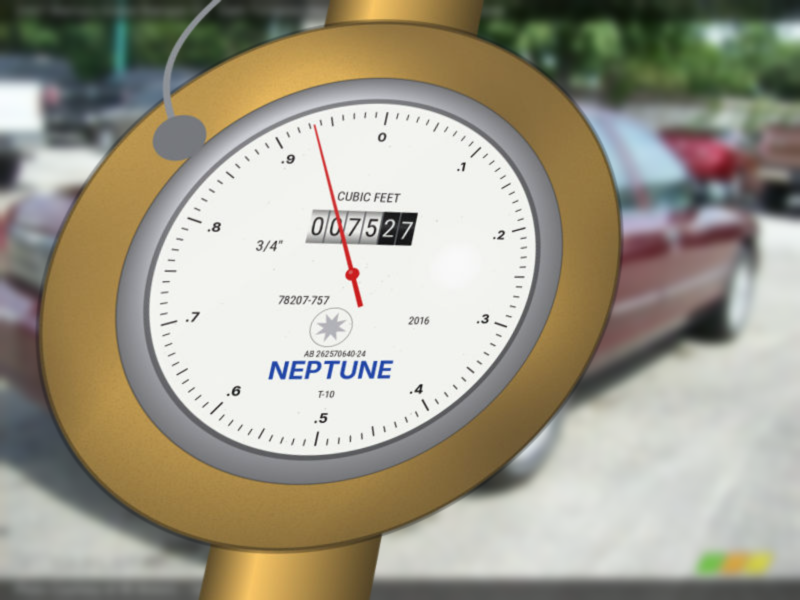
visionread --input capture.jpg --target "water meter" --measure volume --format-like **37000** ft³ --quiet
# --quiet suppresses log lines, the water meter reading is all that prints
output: **7526.93** ft³
